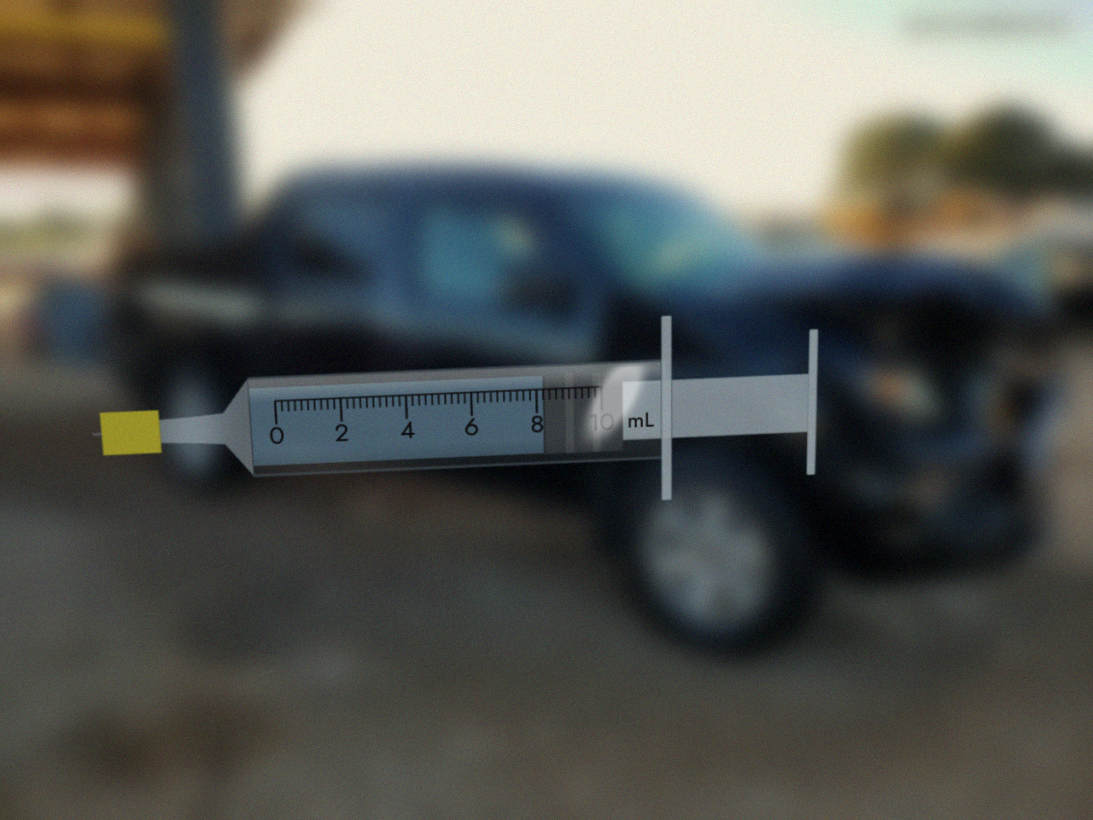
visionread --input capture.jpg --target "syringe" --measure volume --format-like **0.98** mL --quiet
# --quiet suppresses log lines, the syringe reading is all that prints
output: **8.2** mL
